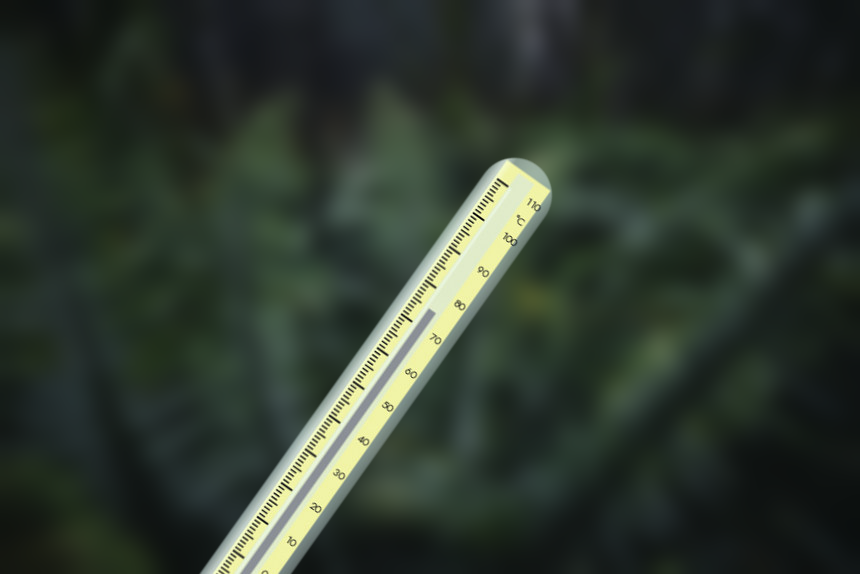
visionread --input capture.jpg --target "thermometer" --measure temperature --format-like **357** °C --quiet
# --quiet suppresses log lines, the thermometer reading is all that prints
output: **75** °C
